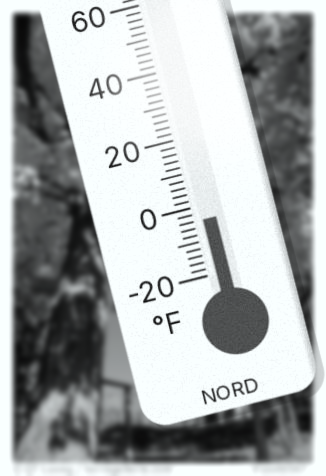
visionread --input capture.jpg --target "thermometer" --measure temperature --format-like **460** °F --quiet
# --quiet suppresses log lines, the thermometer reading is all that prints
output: **-4** °F
